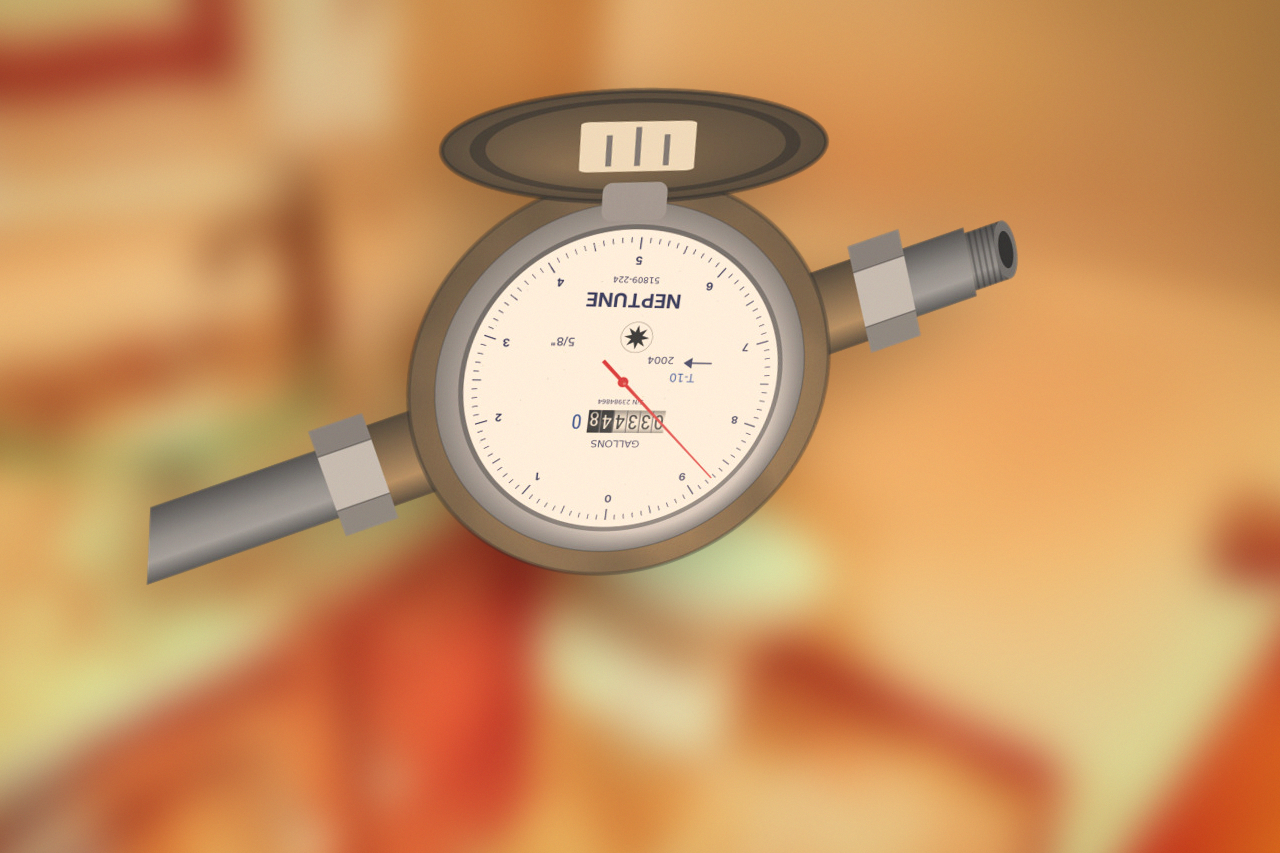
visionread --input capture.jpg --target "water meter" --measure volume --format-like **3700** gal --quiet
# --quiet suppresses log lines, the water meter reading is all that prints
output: **334478.7** gal
